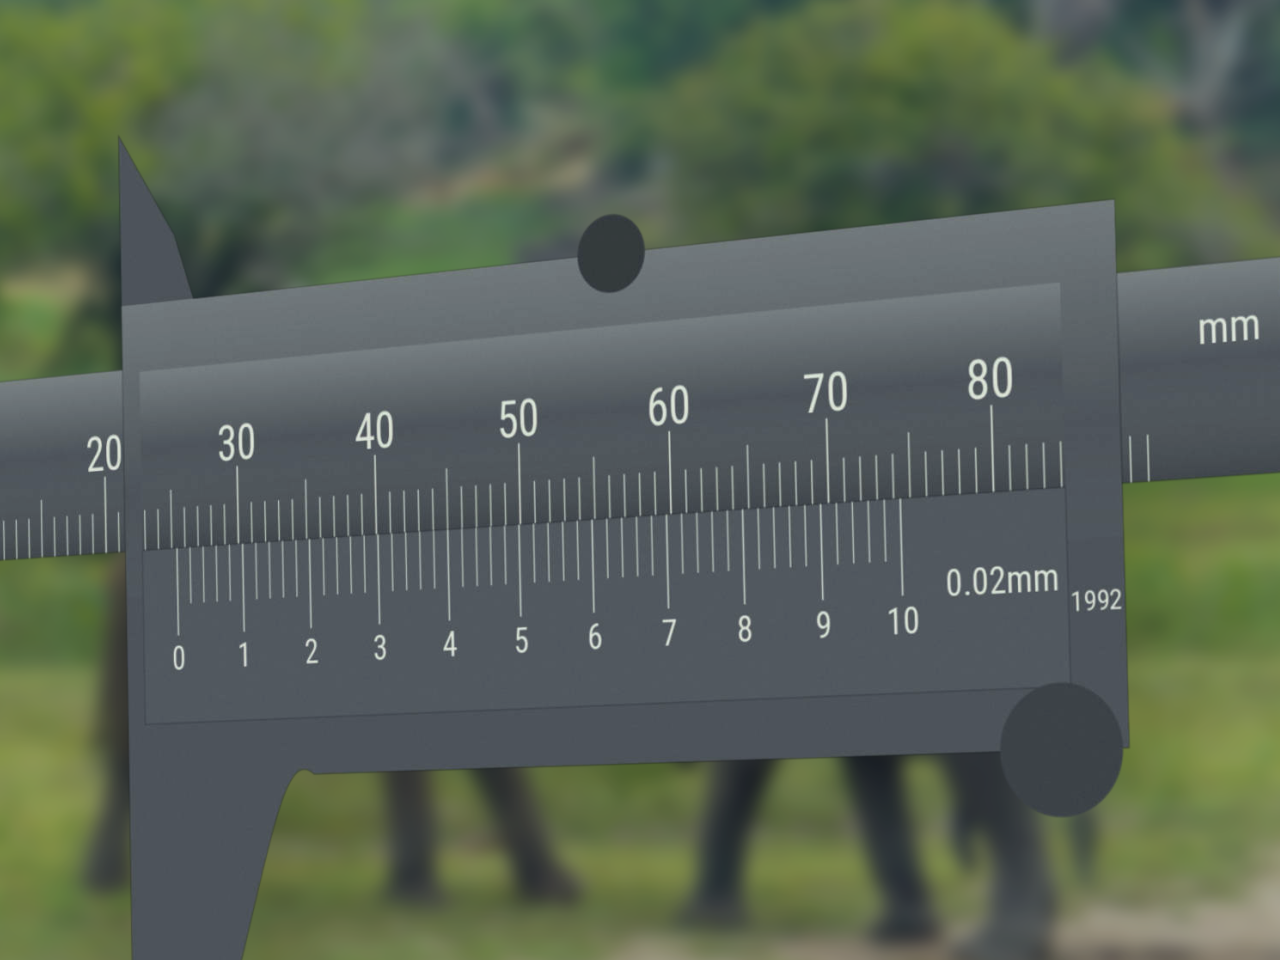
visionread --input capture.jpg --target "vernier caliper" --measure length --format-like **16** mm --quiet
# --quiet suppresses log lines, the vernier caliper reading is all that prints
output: **25.4** mm
